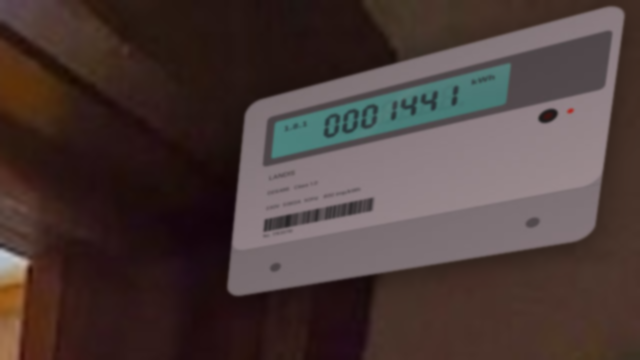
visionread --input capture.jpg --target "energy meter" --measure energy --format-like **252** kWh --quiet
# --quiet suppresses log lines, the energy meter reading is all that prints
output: **1441** kWh
